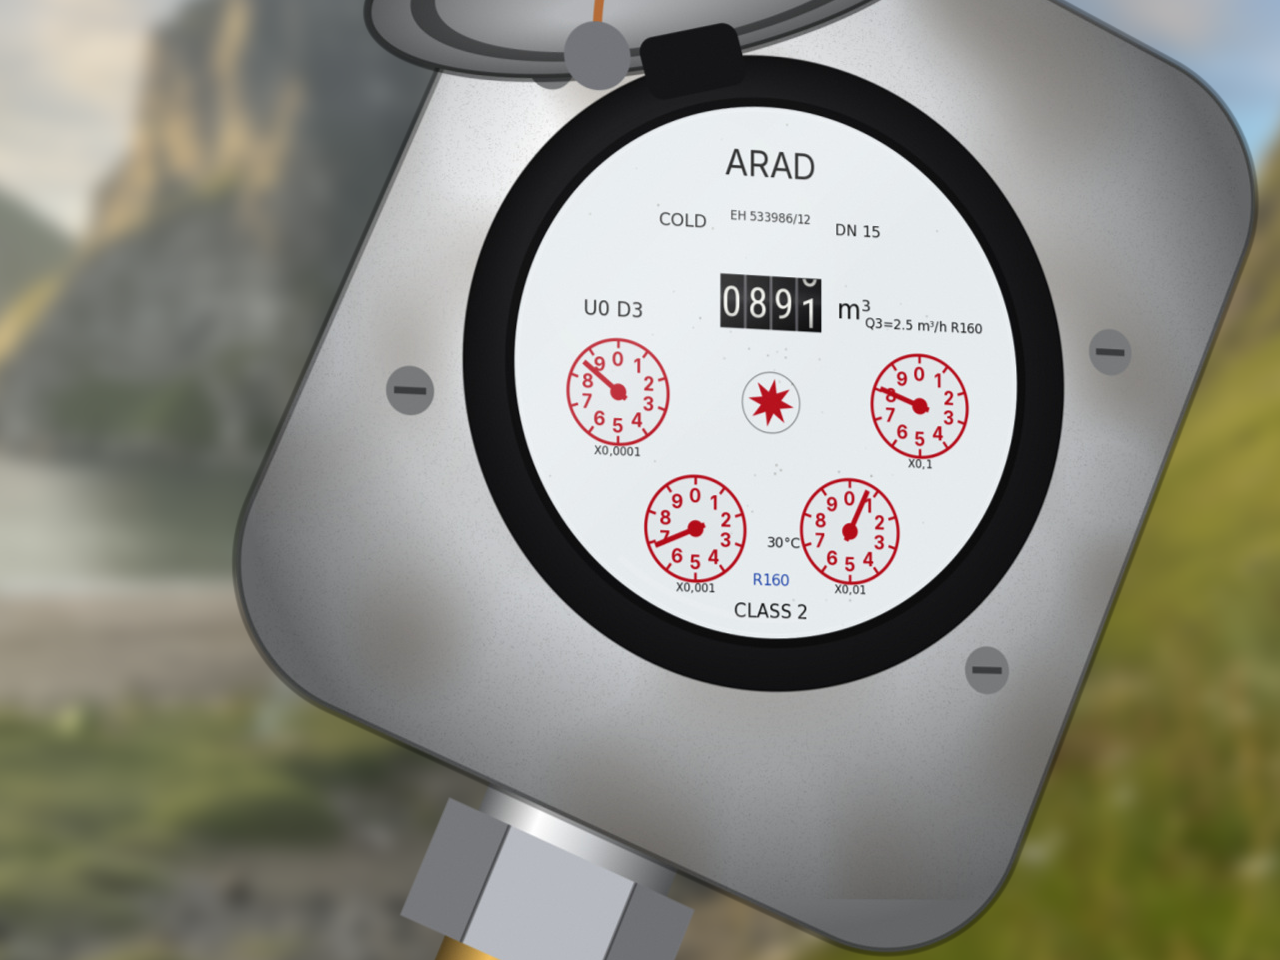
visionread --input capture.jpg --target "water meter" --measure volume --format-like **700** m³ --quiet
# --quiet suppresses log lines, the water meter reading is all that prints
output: **890.8068** m³
